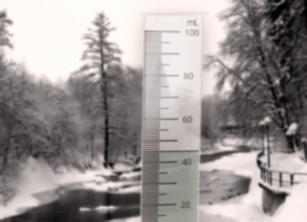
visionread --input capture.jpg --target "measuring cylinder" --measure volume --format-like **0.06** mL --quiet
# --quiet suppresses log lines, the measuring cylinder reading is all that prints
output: **45** mL
